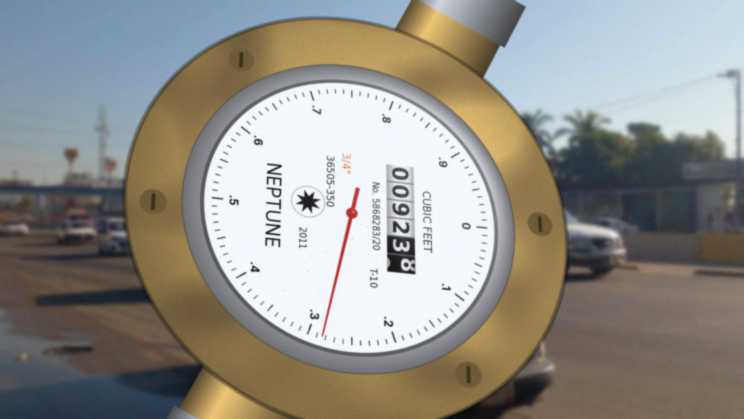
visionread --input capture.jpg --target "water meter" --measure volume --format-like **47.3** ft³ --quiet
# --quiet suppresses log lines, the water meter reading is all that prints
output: **9238.28** ft³
